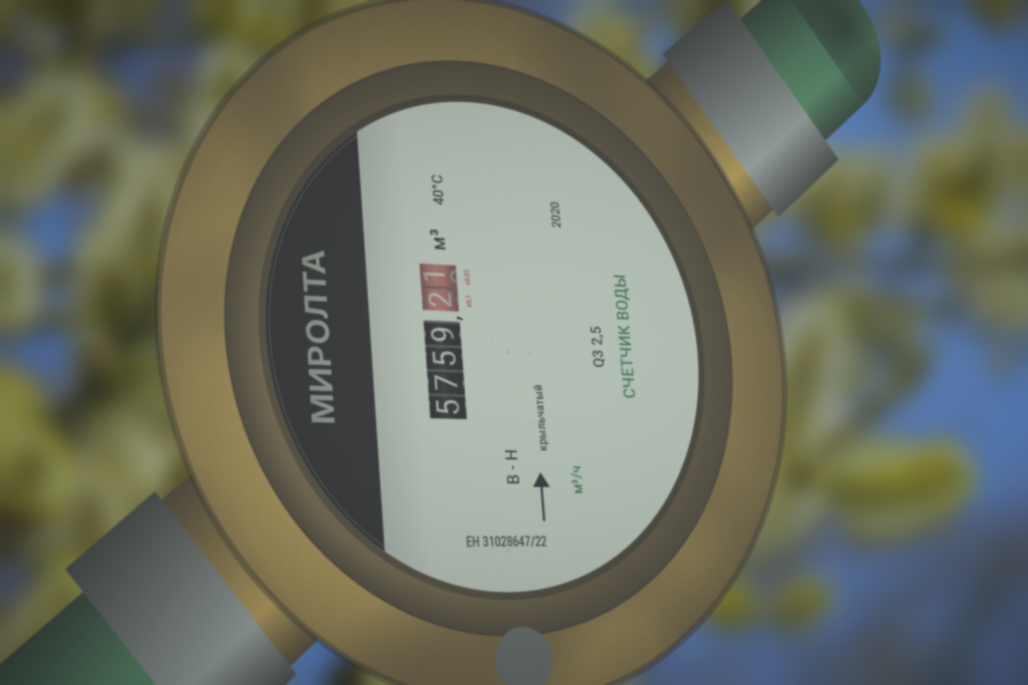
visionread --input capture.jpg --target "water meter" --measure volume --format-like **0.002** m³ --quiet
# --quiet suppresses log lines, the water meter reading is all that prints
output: **5759.21** m³
